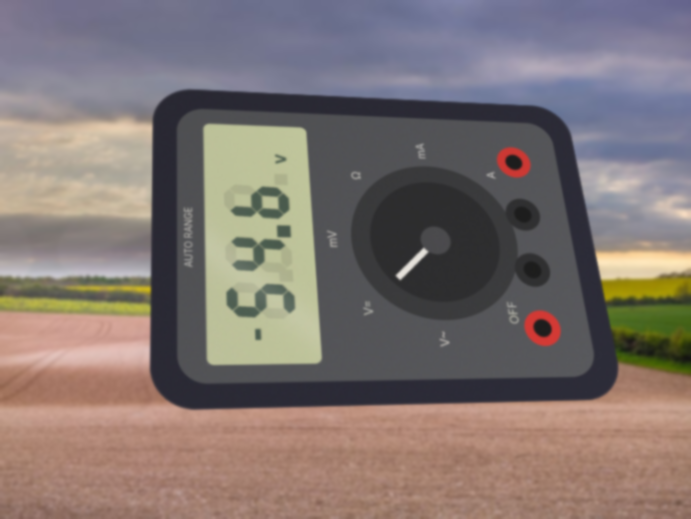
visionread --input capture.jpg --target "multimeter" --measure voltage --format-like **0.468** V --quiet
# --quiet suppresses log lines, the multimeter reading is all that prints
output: **-54.6** V
